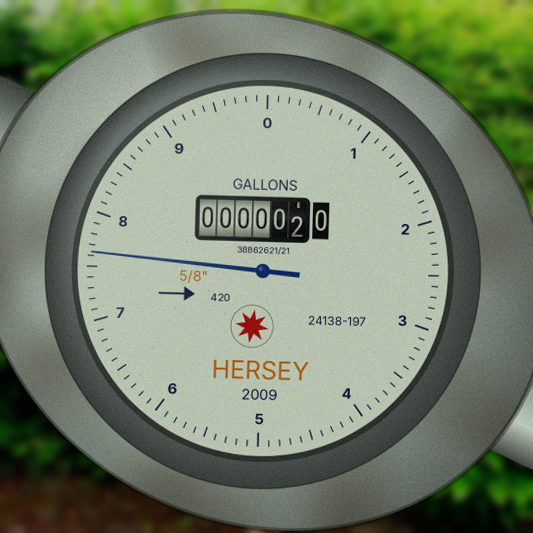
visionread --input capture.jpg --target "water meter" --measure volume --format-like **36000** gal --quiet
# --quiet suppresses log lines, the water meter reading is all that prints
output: **17.6** gal
